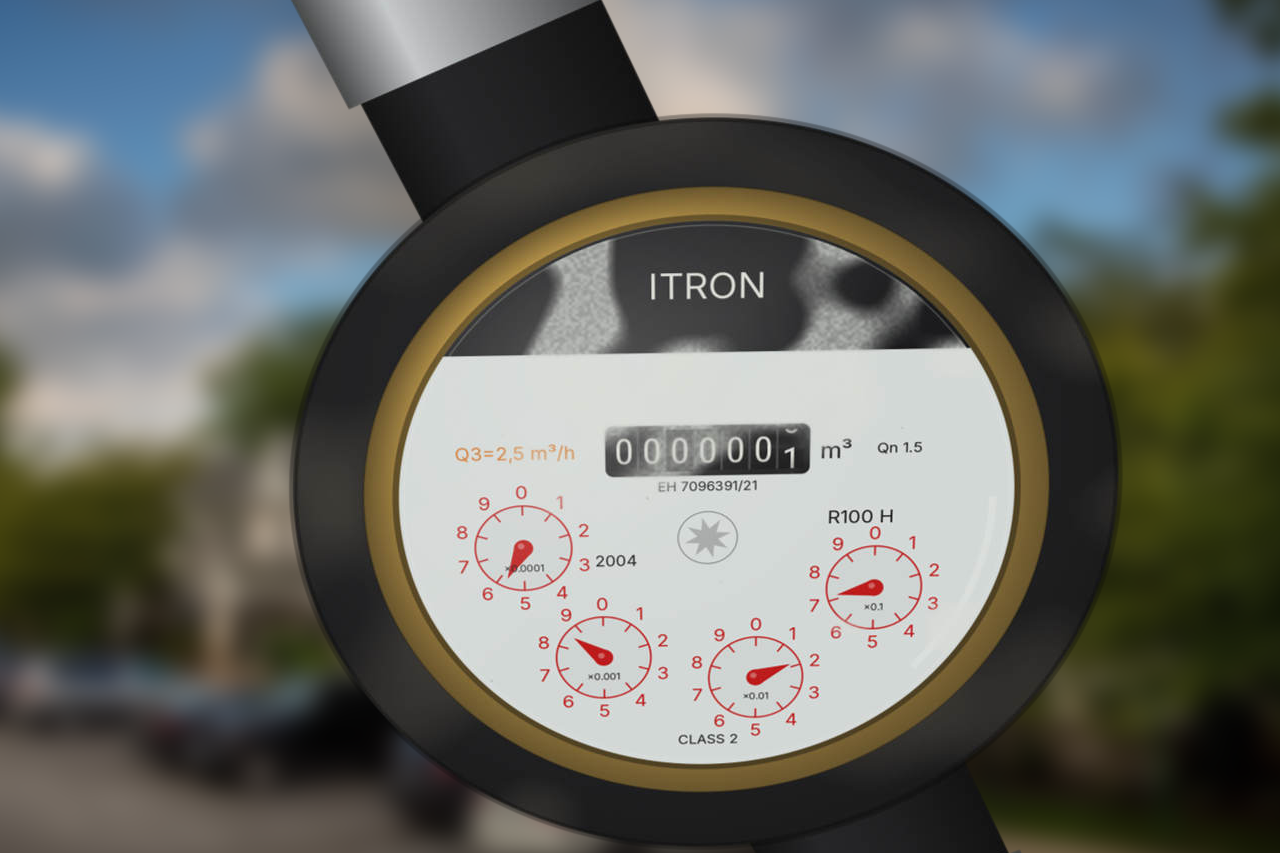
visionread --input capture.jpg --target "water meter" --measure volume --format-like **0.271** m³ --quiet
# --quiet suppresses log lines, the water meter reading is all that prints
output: **0.7185** m³
